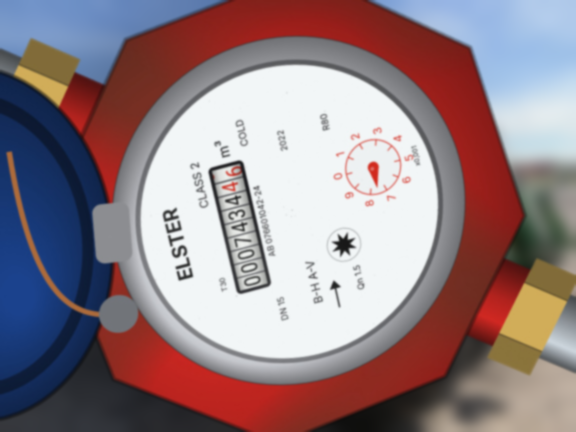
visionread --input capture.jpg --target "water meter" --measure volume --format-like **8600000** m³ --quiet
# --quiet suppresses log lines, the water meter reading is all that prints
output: **7434.457** m³
